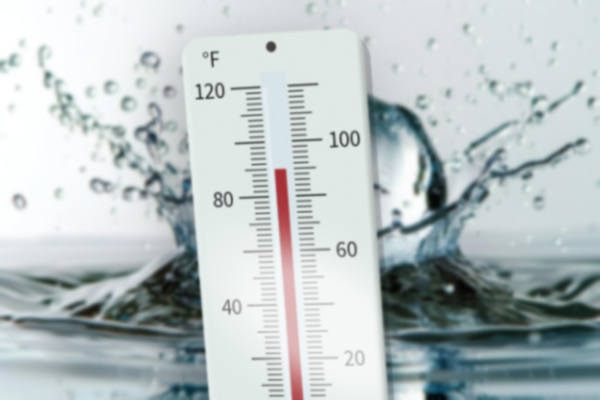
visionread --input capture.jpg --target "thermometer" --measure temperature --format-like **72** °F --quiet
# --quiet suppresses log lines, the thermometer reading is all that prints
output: **90** °F
